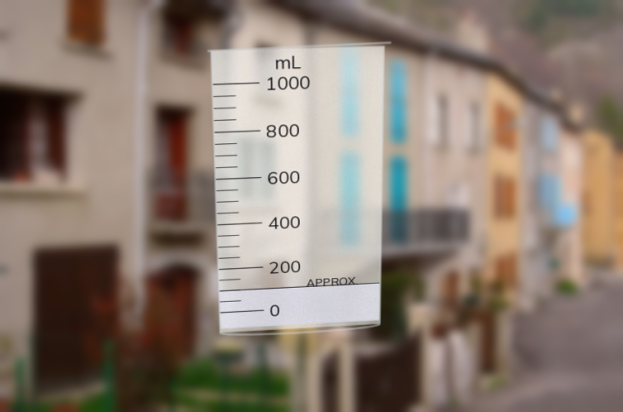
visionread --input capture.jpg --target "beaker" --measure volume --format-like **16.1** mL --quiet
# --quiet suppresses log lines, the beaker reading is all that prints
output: **100** mL
